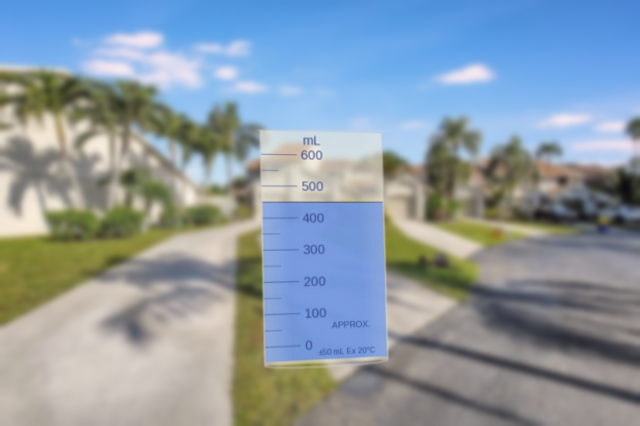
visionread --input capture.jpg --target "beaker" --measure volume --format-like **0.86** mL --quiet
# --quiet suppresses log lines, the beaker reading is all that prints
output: **450** mL
